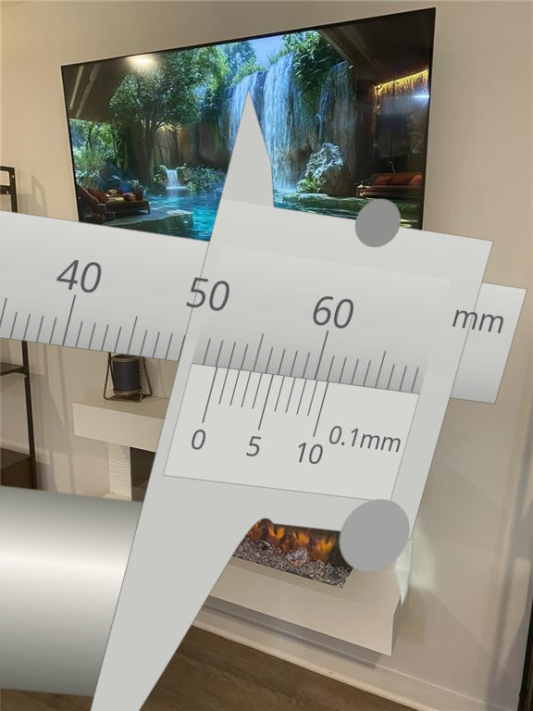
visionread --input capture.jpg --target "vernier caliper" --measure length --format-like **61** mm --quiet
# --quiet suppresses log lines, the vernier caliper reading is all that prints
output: **52.1** mm
